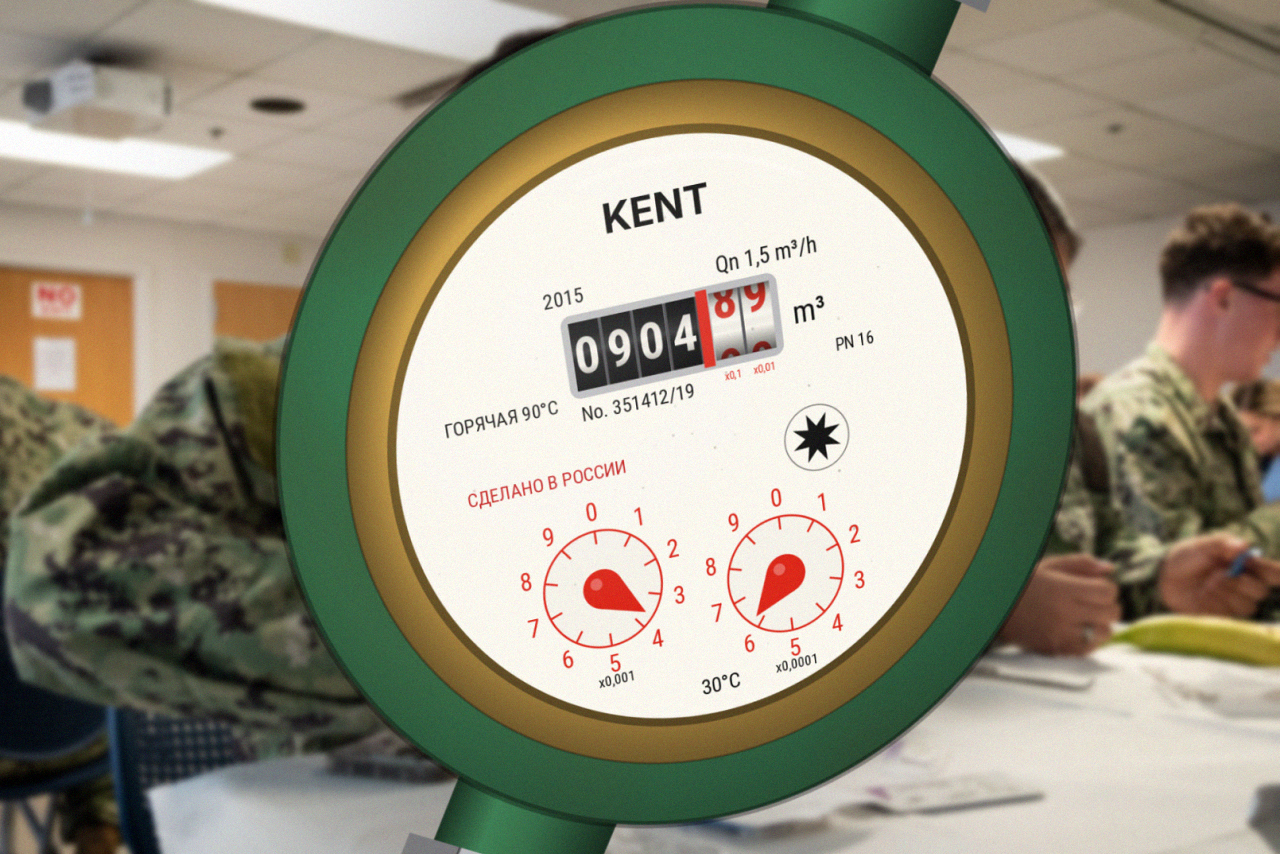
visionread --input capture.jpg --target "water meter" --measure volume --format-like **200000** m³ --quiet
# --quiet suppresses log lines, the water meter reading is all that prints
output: **904.8936** m³
